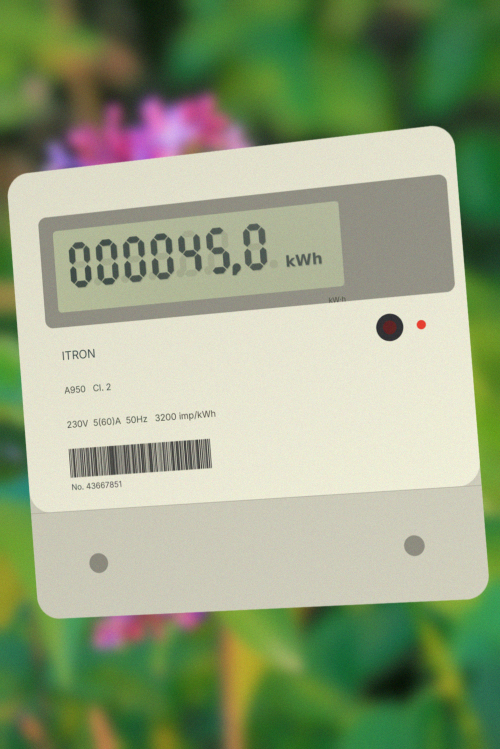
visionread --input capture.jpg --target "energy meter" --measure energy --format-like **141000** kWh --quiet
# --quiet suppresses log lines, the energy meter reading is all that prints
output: **45.0** kWh
